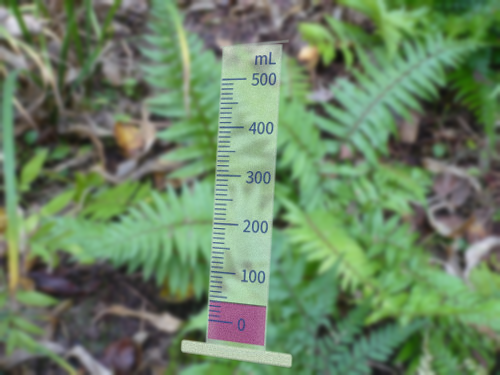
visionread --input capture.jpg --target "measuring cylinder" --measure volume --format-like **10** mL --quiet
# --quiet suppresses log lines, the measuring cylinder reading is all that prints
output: **40** mL
